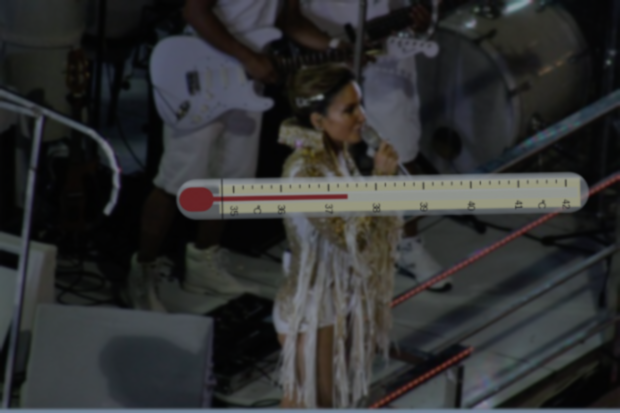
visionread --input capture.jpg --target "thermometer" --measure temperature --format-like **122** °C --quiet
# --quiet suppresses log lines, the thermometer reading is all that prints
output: **37.4** °C
